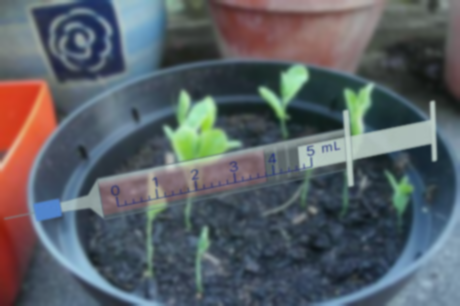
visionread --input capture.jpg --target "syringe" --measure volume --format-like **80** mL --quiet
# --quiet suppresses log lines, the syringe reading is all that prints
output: **3.8** mL
